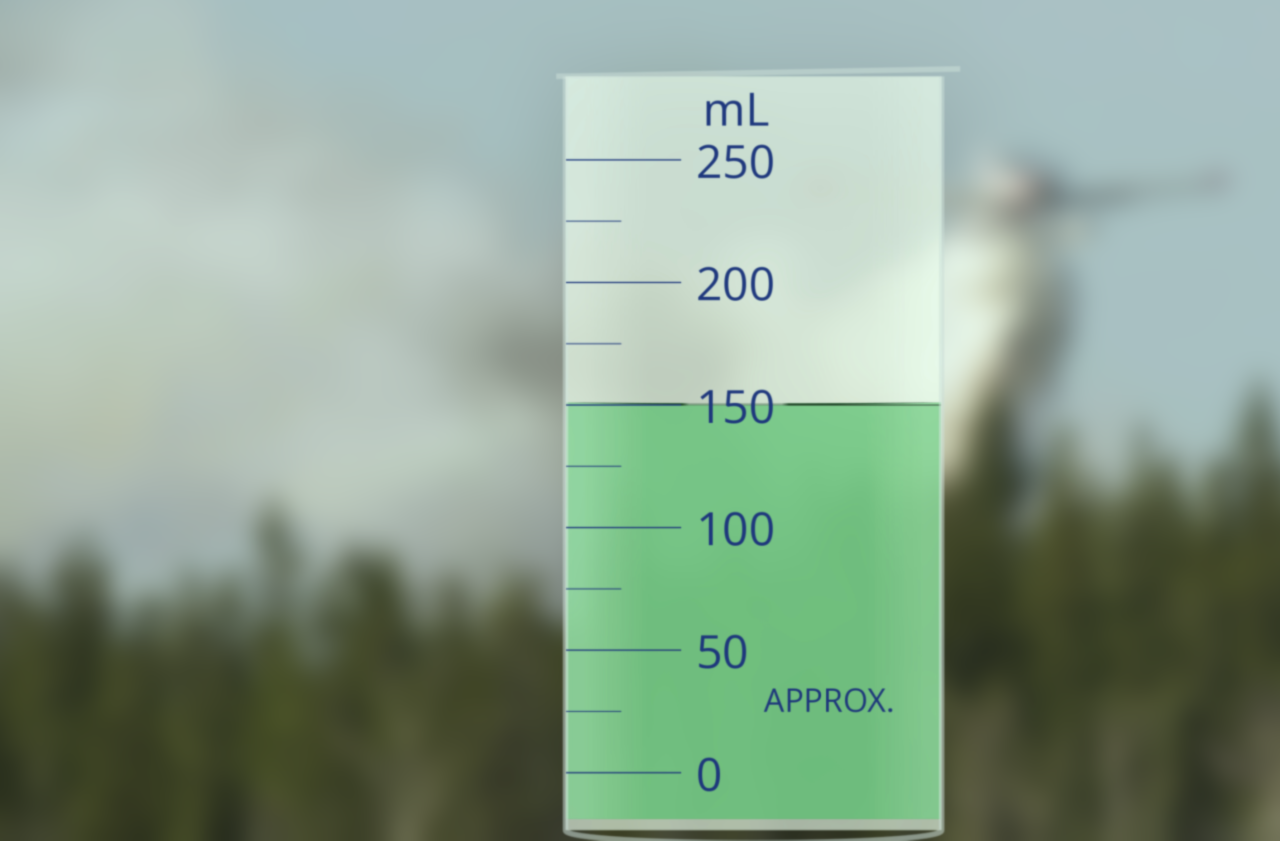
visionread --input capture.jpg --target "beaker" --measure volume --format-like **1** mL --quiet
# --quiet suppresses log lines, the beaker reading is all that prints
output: **150** mL
